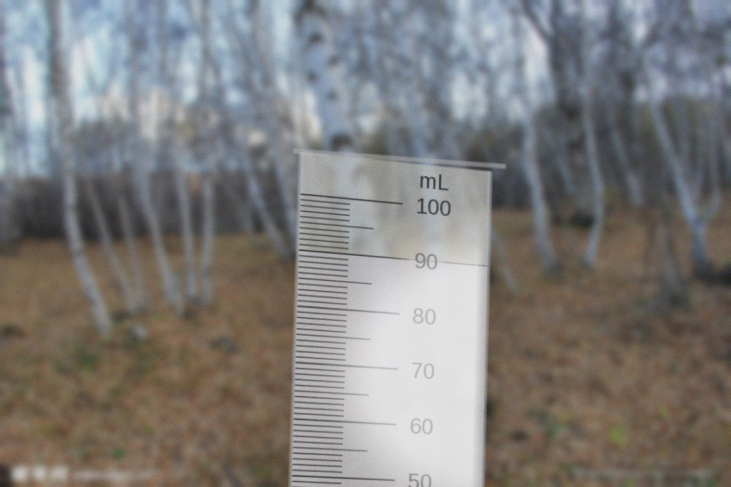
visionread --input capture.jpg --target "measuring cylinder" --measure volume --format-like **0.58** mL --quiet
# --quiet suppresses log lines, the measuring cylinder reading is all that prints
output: **90** mL
